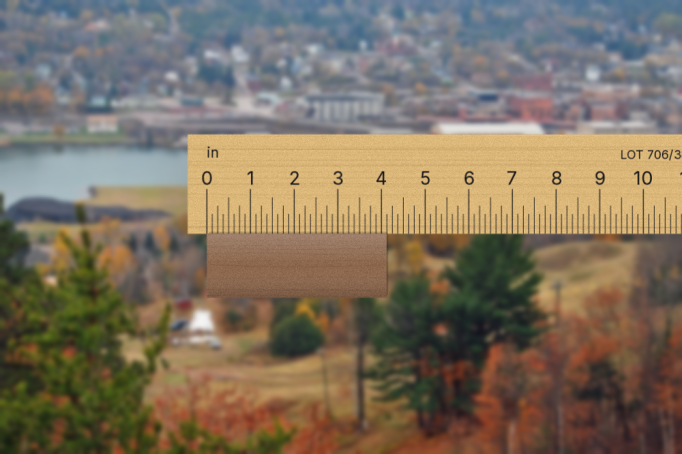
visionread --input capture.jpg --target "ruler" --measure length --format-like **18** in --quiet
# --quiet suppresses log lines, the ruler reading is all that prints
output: **4.125** in
